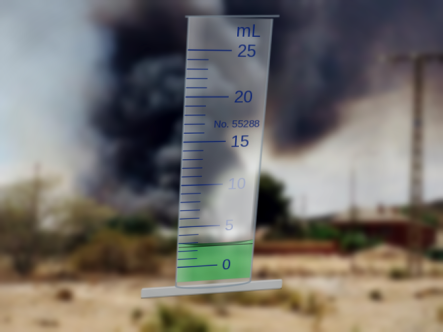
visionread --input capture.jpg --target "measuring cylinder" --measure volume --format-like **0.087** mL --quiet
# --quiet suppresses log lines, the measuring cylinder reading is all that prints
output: **2.5** mL
